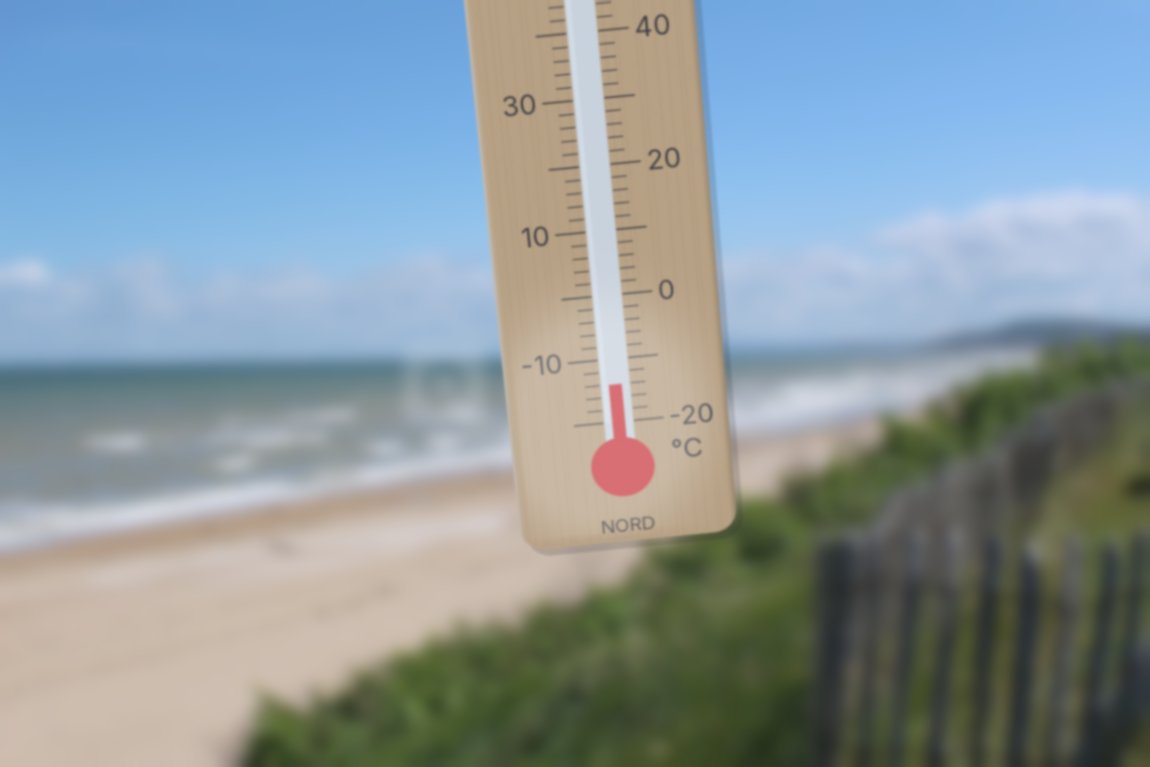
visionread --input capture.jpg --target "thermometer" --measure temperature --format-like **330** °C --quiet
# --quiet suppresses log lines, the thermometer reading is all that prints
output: **-14** °C
